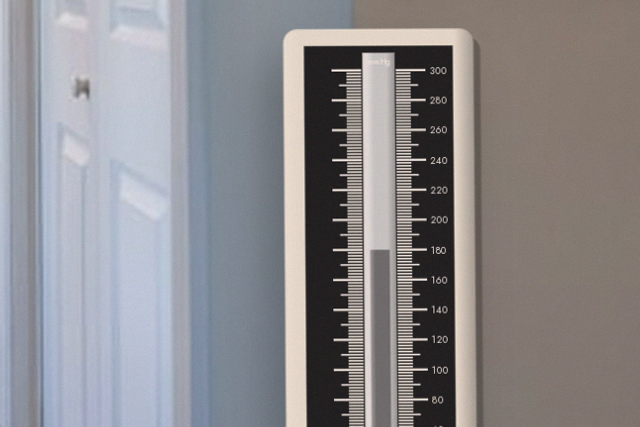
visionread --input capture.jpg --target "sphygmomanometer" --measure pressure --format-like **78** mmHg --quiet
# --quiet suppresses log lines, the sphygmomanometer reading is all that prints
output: **180** mmHg
